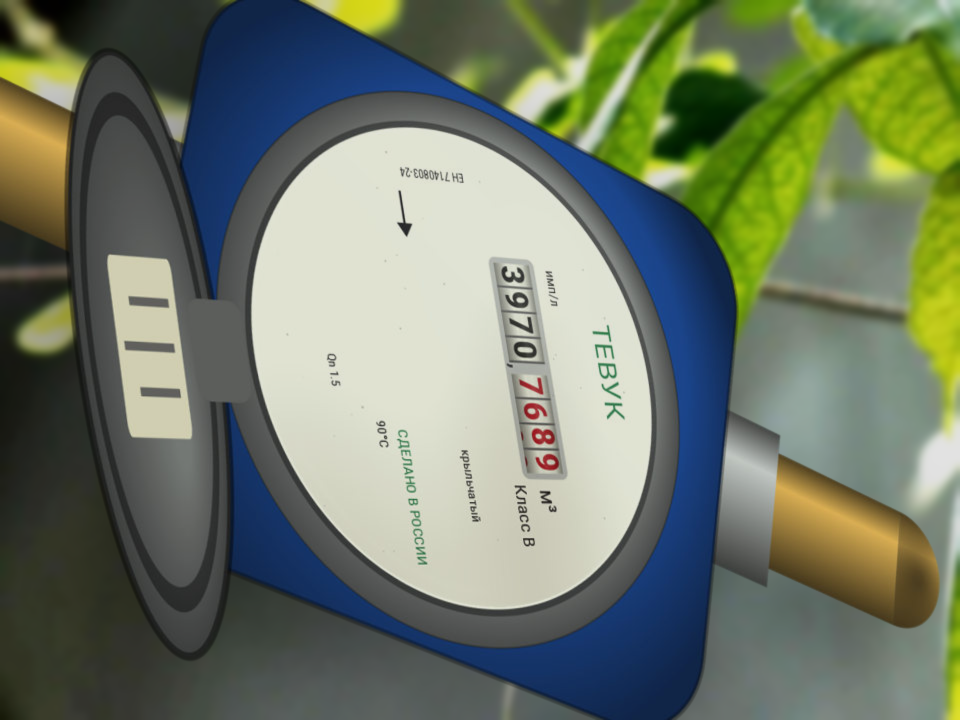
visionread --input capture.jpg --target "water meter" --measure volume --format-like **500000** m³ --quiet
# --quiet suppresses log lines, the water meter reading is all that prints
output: **3970.7689** m³
